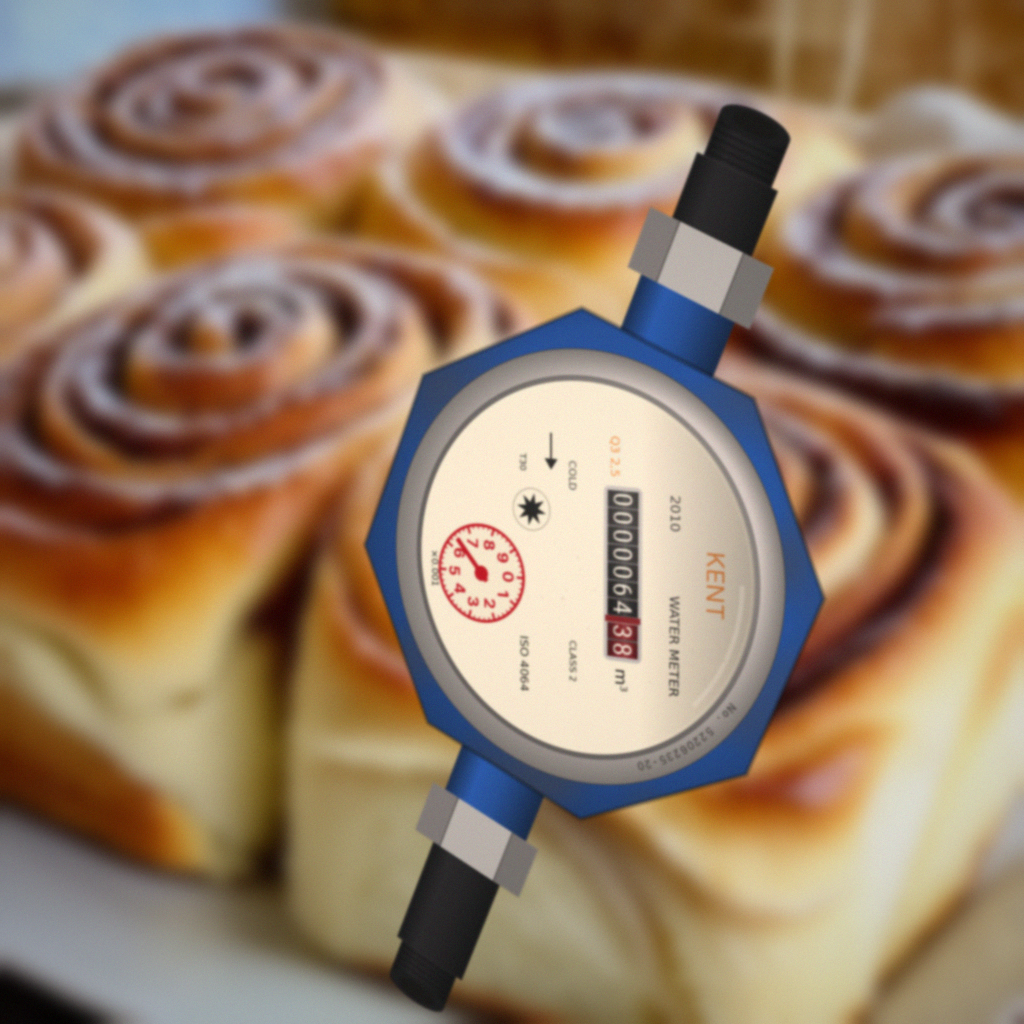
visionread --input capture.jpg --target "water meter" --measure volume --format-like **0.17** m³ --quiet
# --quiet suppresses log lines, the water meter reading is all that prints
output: **64.386** m³
